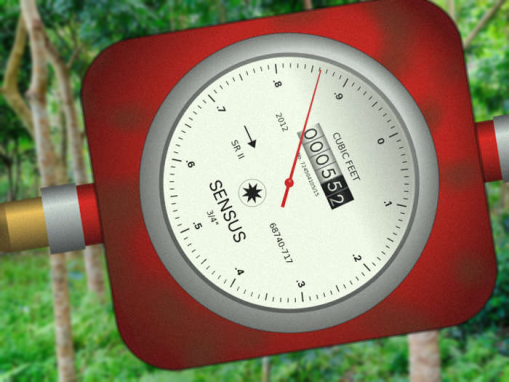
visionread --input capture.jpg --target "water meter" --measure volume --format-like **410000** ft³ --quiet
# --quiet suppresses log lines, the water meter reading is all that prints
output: **551.86** ft³
